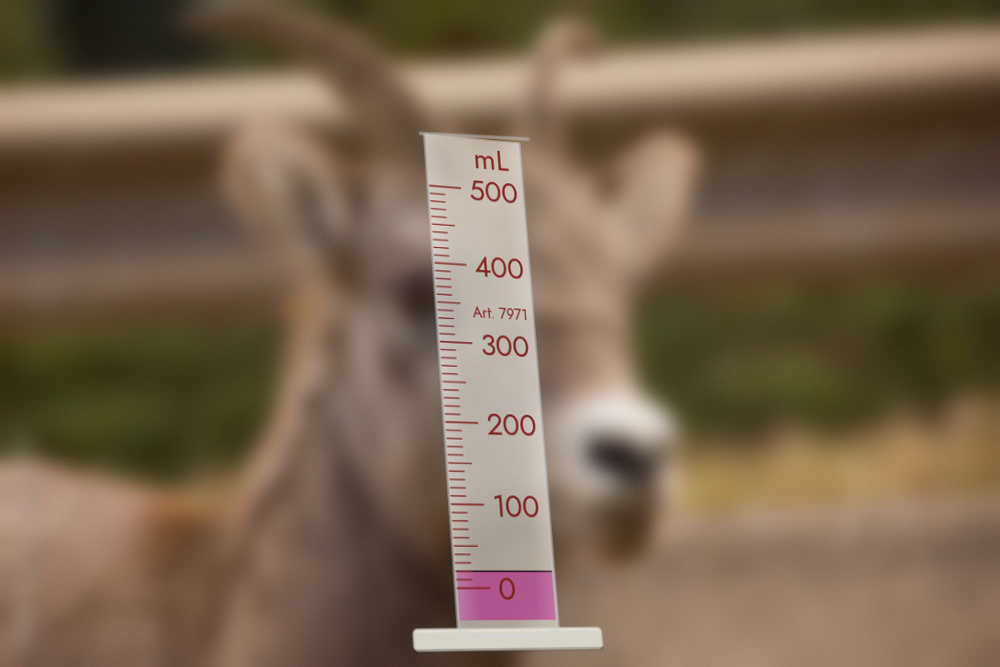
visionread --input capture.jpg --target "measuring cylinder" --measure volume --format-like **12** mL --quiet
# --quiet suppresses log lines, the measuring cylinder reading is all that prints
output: **20** mL
